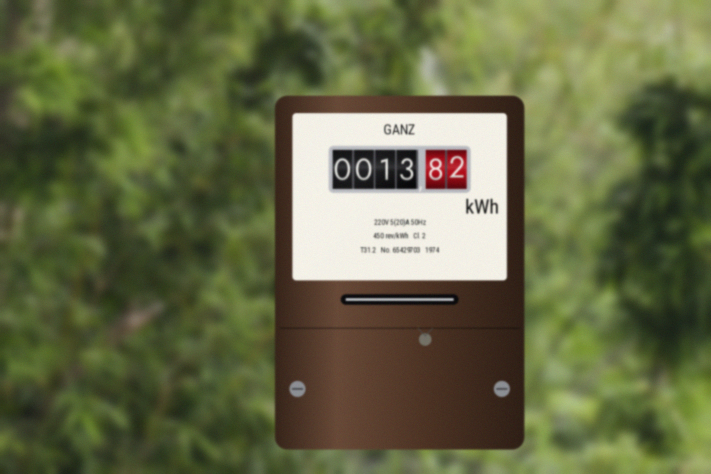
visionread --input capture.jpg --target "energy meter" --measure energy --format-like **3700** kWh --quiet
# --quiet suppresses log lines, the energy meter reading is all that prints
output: **13.82** kWh
